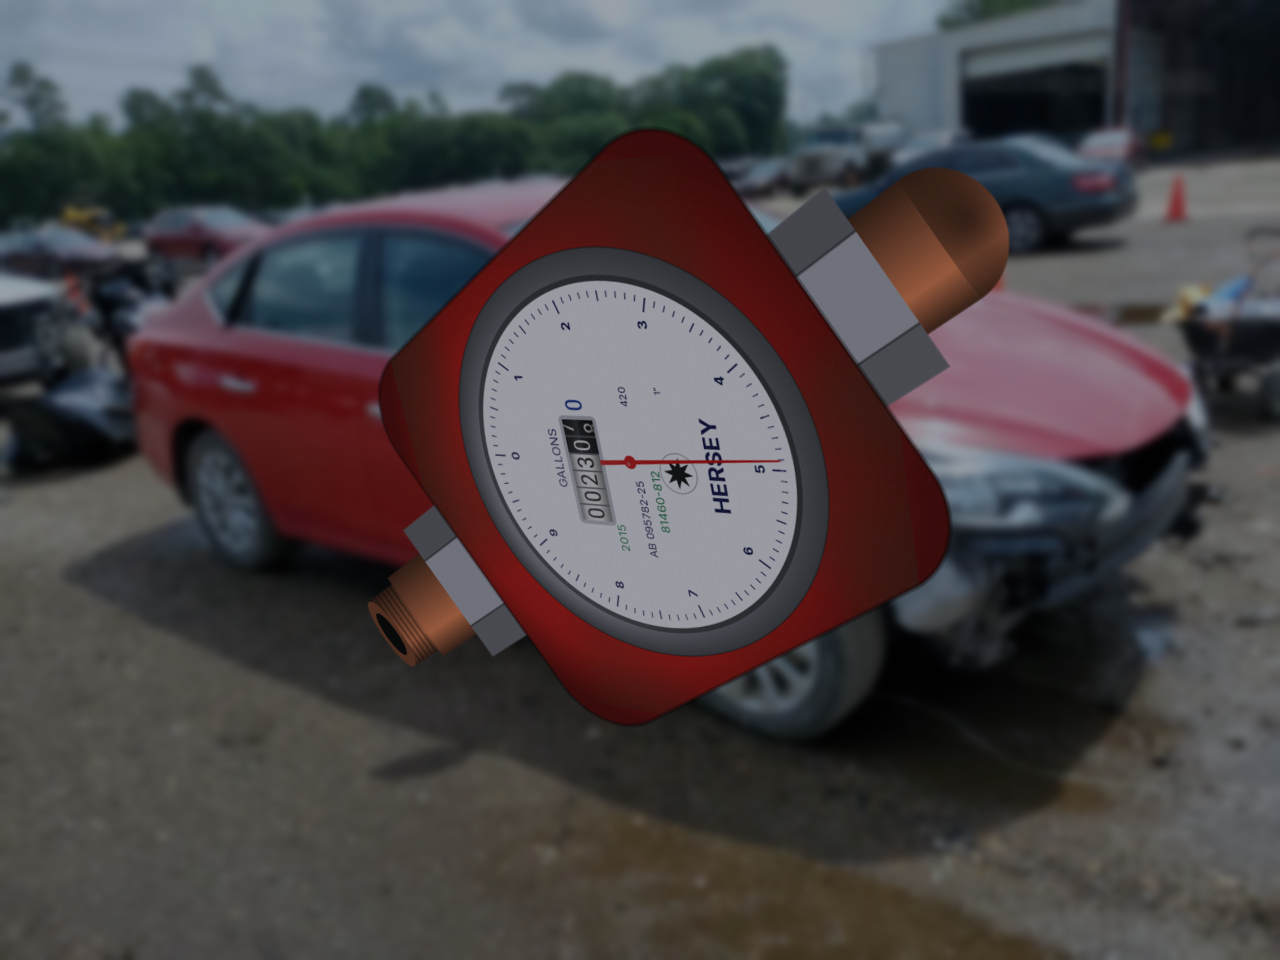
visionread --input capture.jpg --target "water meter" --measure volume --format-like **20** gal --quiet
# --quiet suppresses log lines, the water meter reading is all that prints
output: **23074.9** gal
